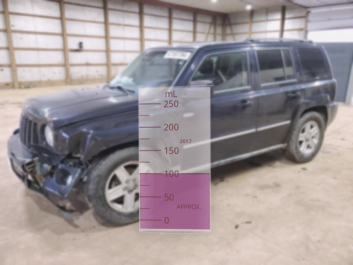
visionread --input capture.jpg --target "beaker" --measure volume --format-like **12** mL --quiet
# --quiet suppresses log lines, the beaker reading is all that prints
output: **100** mL
